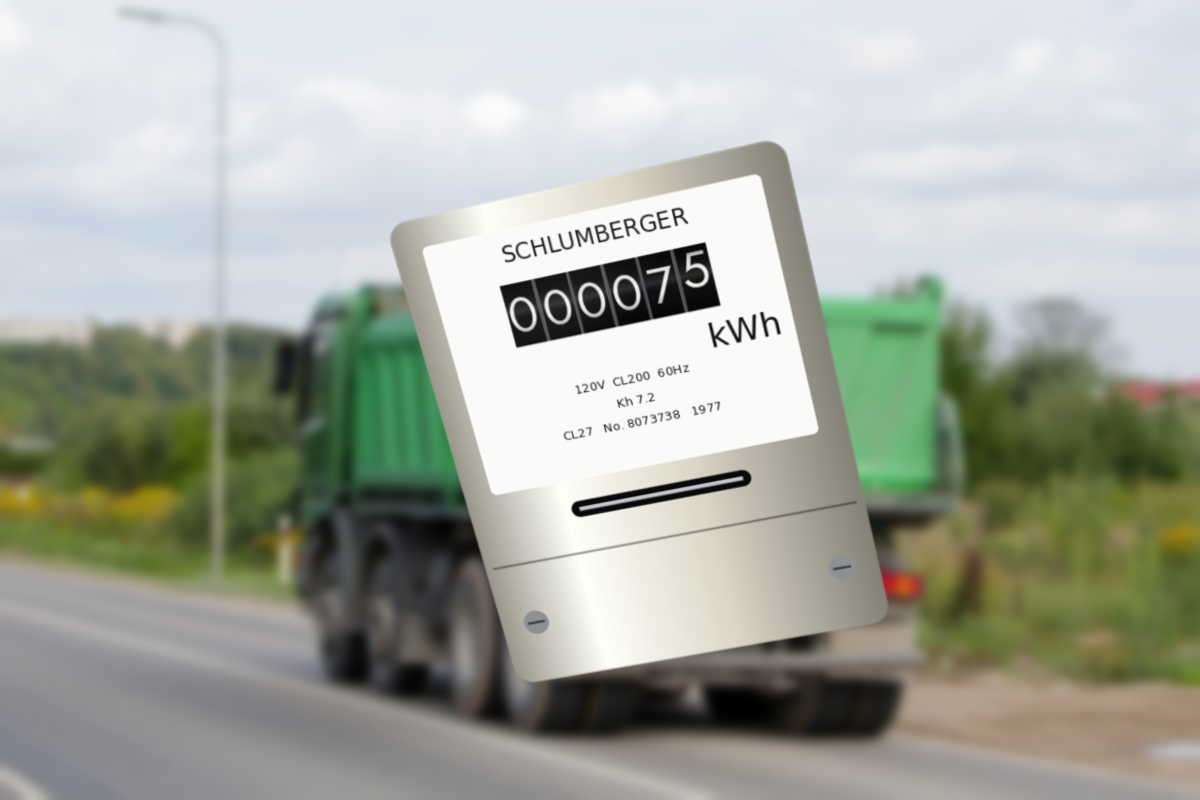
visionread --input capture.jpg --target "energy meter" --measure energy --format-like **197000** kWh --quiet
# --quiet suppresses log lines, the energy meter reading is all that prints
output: **75** kWh
